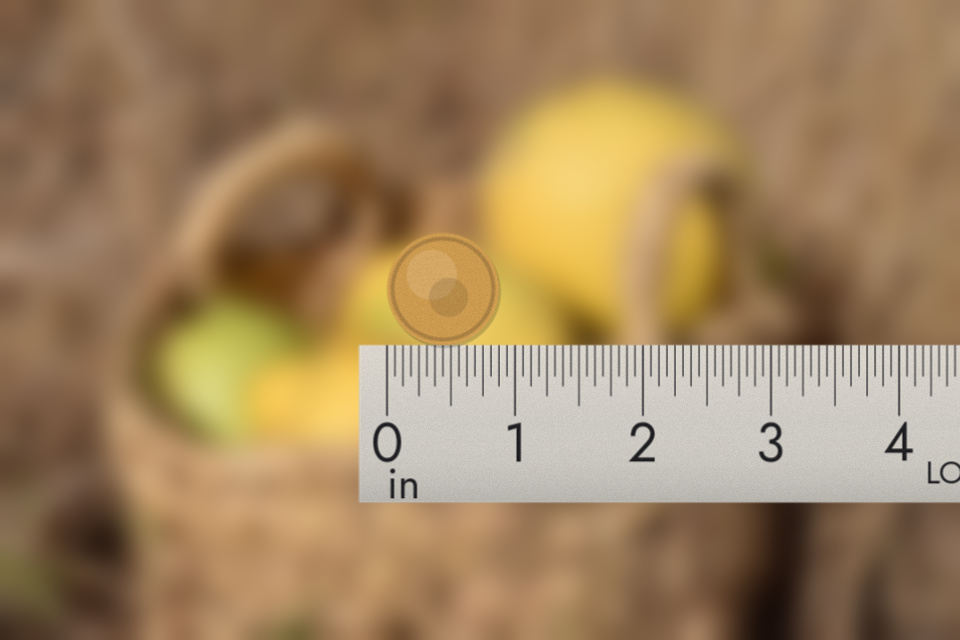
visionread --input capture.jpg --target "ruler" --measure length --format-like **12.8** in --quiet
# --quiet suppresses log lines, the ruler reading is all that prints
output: **0.875** in
